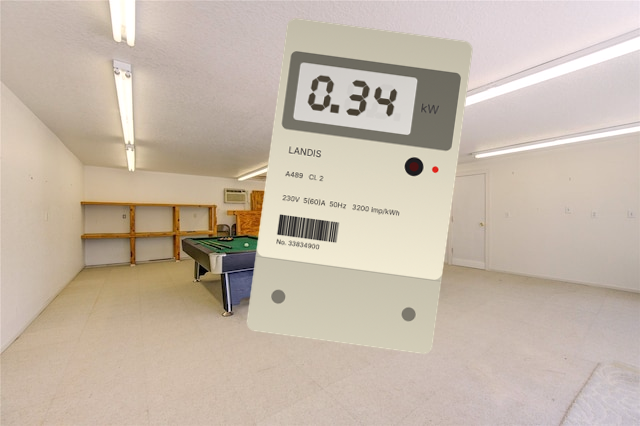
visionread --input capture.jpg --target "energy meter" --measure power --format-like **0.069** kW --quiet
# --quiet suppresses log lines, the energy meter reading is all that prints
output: **0.34** kW
